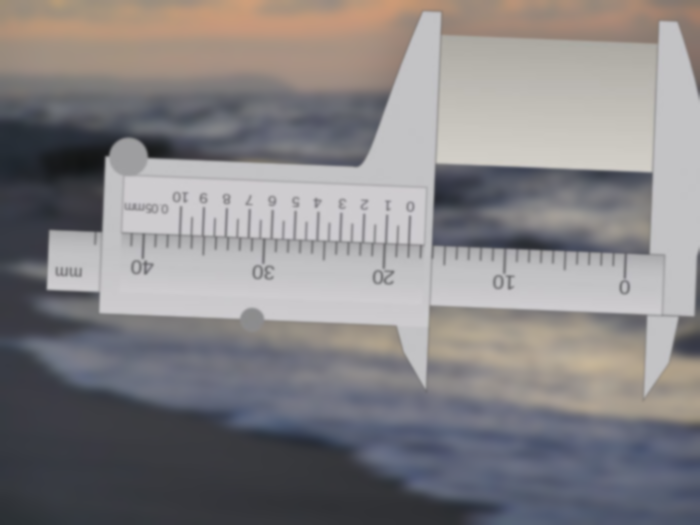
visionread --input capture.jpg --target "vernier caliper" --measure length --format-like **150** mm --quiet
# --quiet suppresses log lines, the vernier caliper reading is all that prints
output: **18.0** mm
